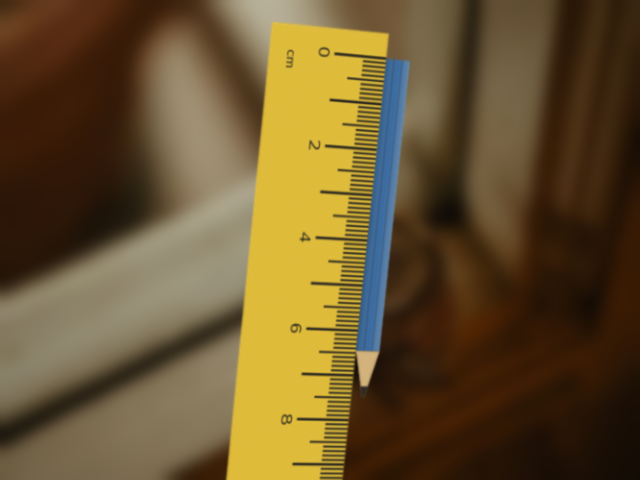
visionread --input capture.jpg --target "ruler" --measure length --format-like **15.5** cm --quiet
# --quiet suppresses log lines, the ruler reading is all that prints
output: **7.5** cm
